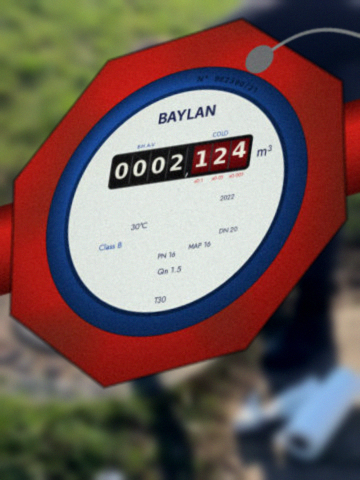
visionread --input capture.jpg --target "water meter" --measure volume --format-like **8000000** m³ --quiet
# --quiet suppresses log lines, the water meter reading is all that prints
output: **2.124** m³
